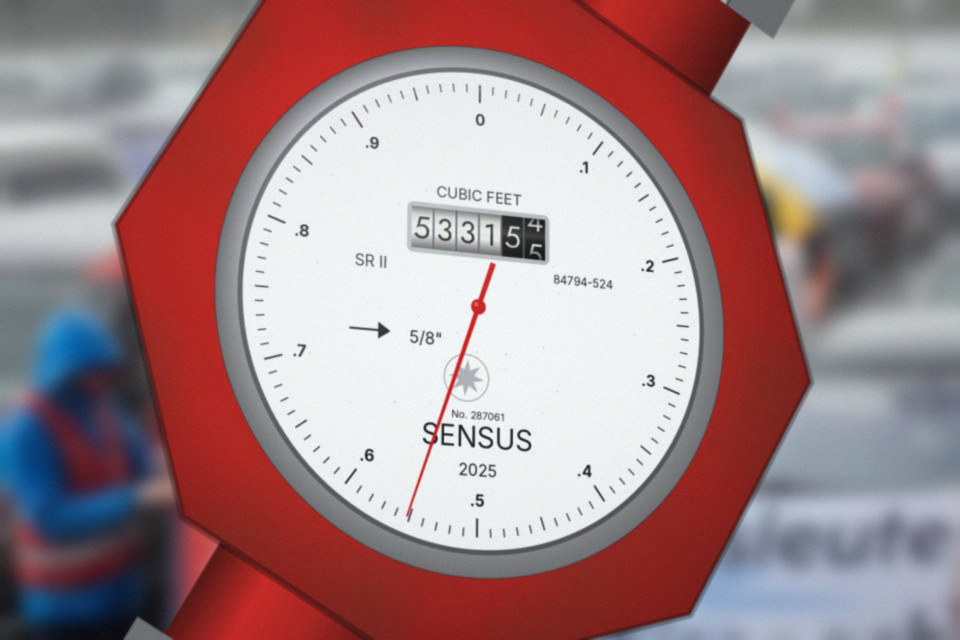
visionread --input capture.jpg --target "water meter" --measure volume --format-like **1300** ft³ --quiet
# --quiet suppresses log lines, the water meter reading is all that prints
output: **533154.55** ft³
